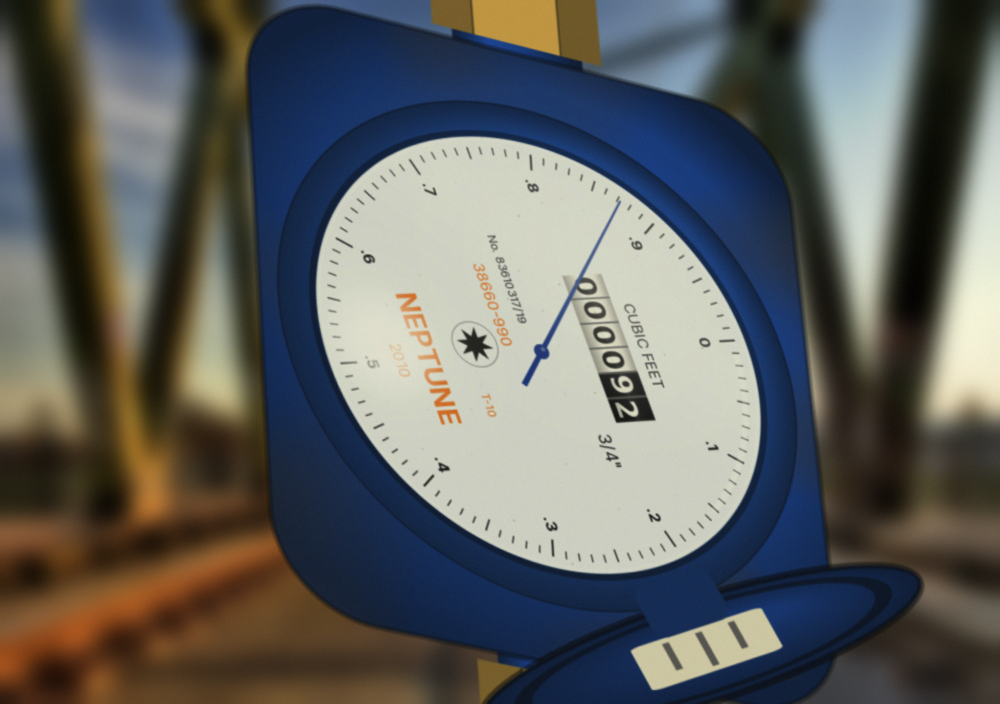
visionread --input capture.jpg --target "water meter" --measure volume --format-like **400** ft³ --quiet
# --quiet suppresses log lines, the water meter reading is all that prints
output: **91.87** ft³
